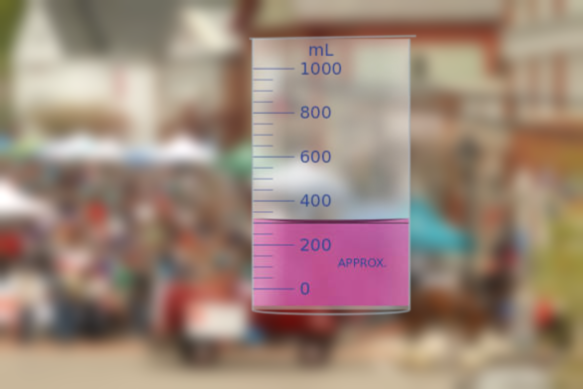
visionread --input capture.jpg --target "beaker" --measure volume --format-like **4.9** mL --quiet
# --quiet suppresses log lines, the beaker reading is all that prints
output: **300** mL
